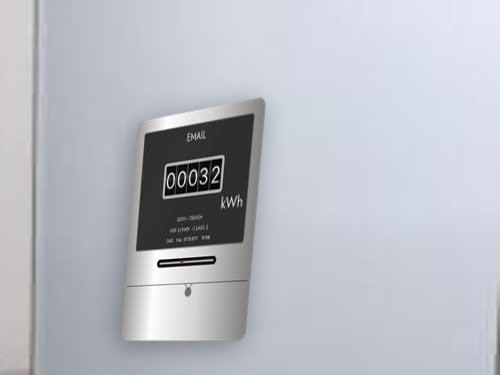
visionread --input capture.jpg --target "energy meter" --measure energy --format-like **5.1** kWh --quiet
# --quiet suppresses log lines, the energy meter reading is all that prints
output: **32** kWh
